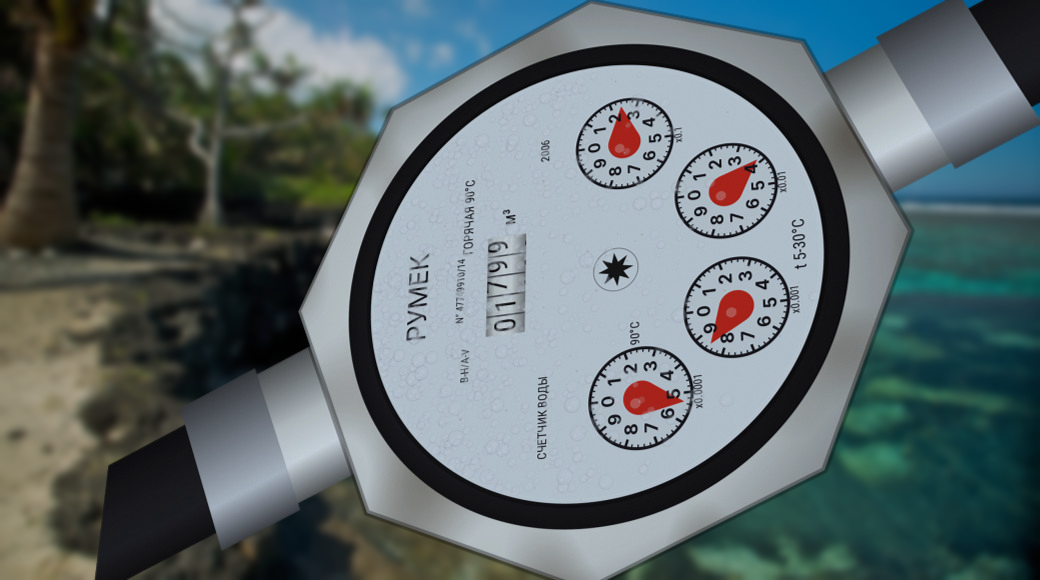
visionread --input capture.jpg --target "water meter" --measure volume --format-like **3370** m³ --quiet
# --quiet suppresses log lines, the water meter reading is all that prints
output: **1799.2385** m³
